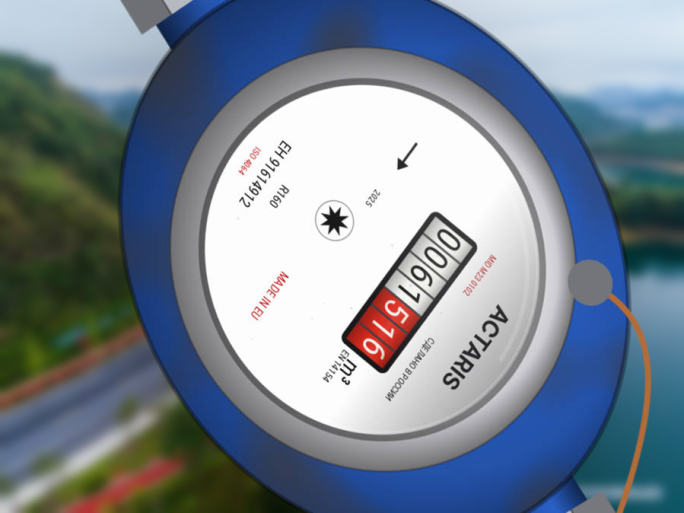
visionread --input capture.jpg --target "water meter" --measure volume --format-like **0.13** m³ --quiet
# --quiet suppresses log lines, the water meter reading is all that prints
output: **61.516** m³
